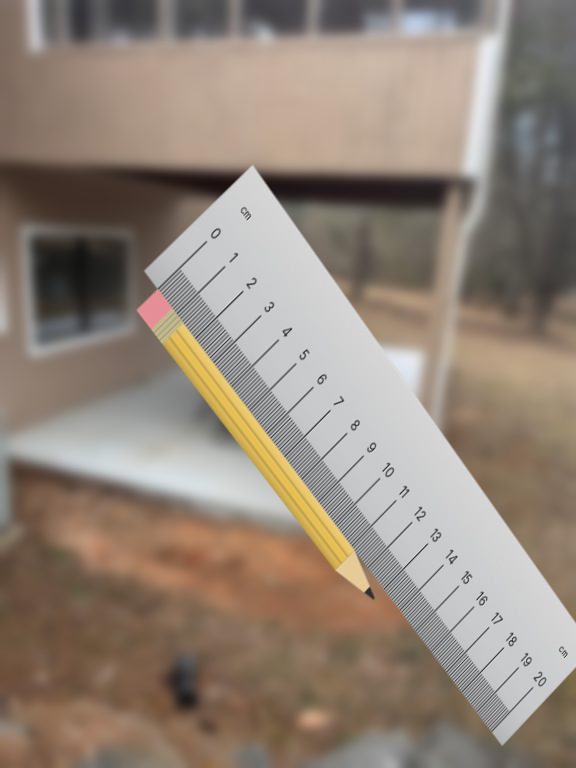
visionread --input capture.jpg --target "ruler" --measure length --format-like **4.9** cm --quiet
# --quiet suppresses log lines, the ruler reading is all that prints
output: **13** cm
